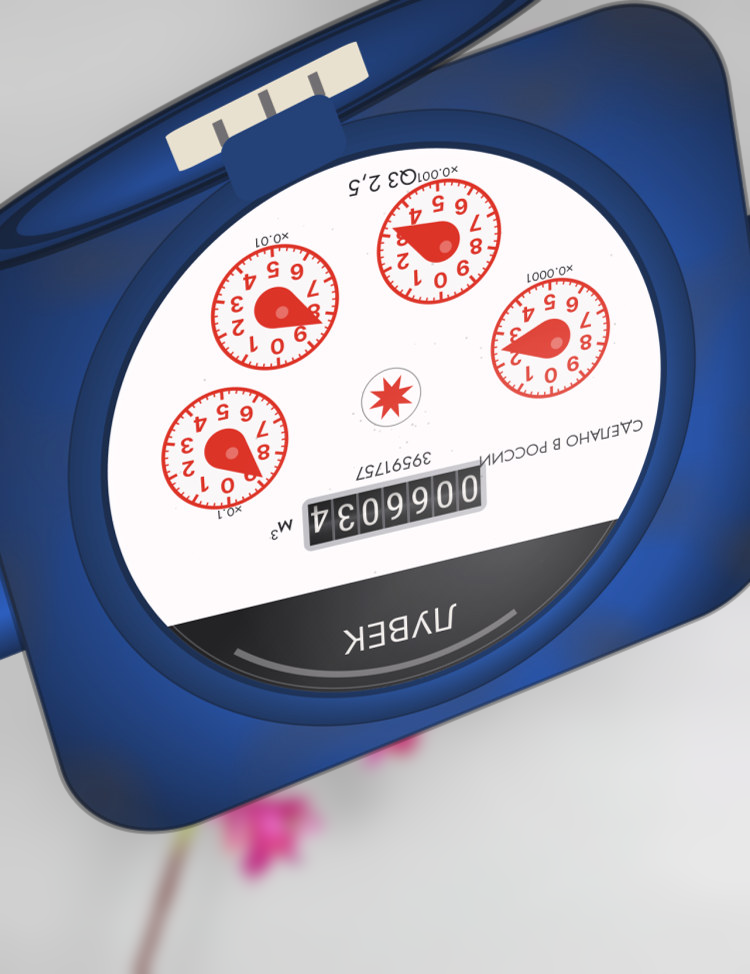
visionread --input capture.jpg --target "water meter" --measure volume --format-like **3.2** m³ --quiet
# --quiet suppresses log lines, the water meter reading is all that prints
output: **66033.8832** m³
